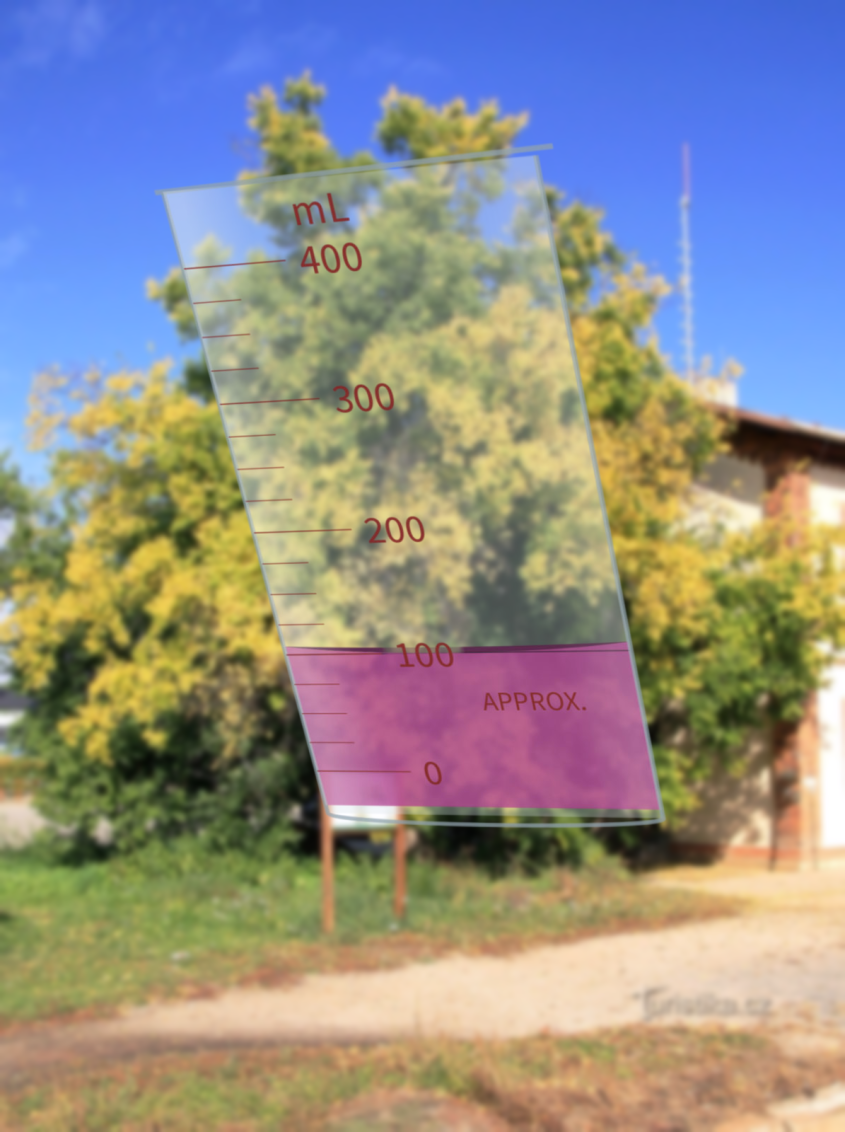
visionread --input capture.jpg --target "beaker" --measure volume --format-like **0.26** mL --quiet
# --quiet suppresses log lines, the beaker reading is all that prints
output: **100** mL
